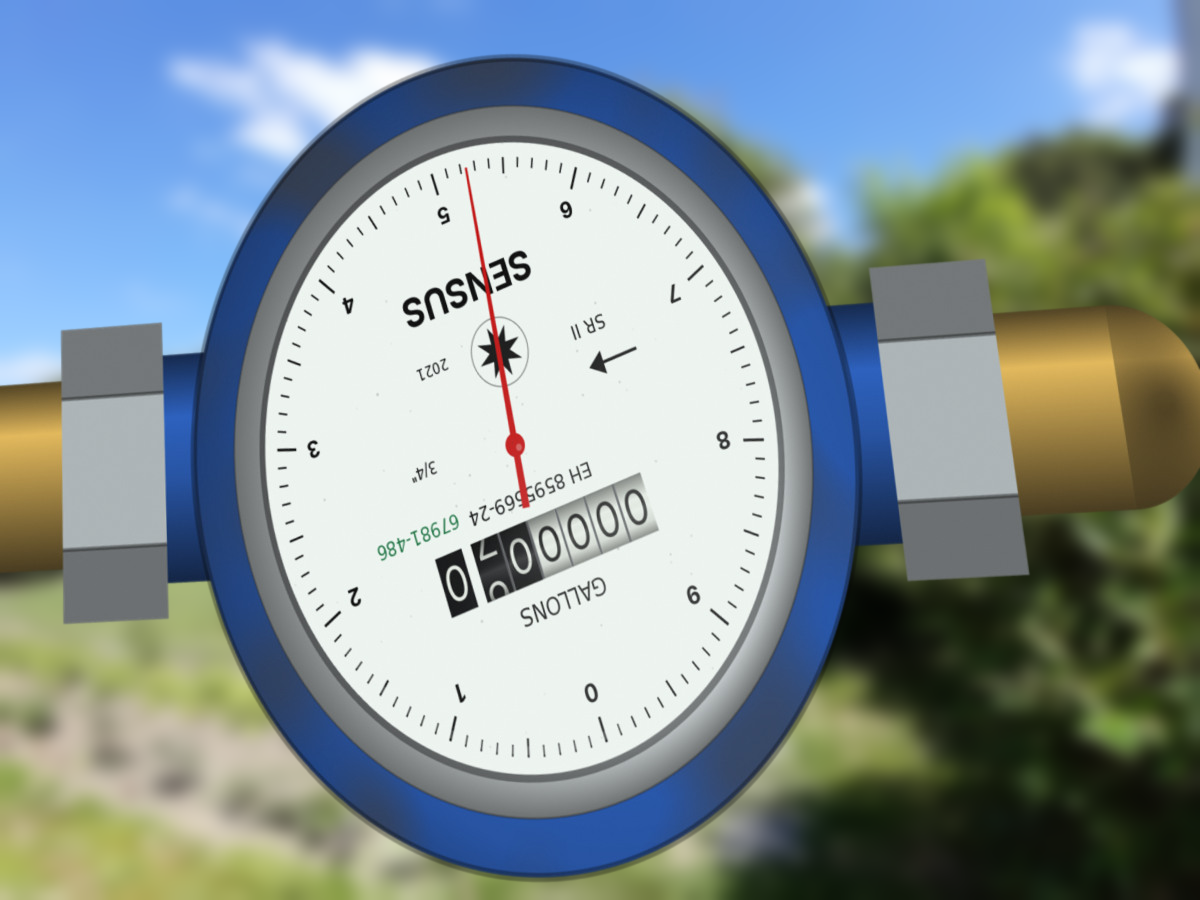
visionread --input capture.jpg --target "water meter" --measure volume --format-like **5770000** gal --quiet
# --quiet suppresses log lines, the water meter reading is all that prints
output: **65.2** gal
